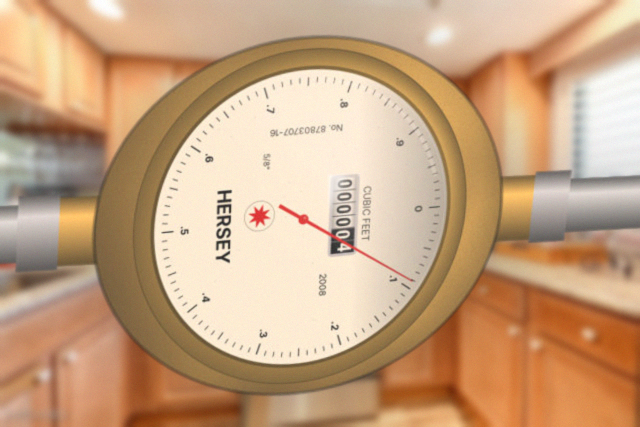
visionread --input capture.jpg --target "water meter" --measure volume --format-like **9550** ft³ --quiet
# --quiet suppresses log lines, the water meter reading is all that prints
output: **4.09** ft³
